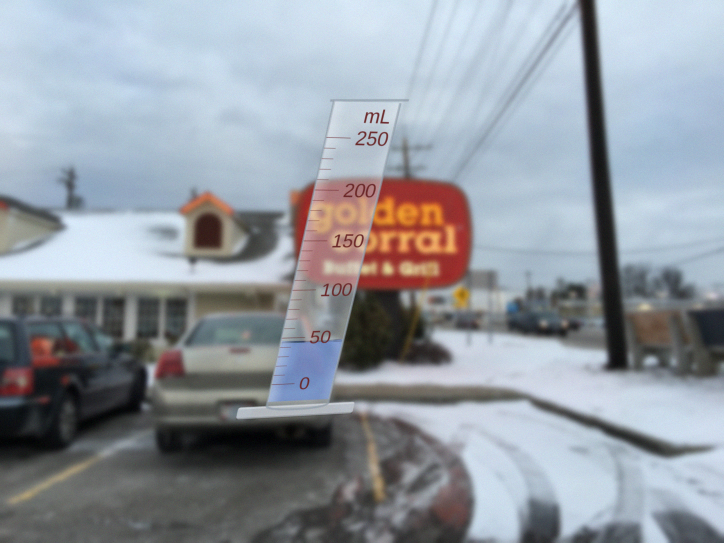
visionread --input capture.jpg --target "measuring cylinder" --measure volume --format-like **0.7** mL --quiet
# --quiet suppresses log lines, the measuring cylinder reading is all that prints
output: **45** mL
